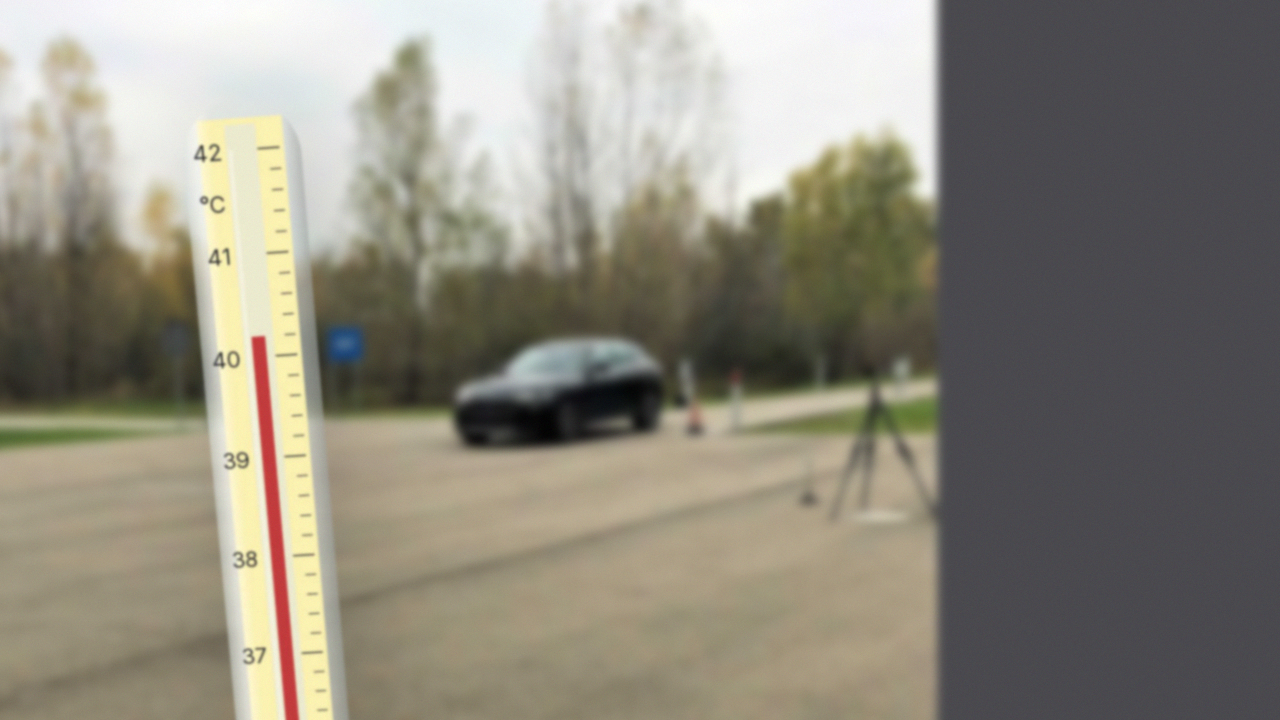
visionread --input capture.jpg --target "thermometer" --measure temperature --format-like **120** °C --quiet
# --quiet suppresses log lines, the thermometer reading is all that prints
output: **40.2** °C
